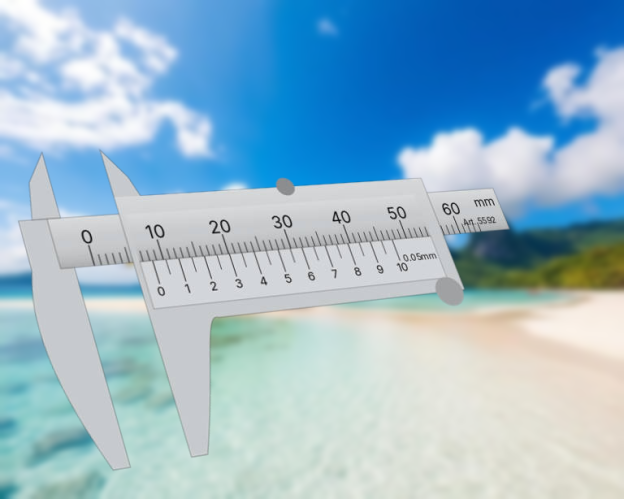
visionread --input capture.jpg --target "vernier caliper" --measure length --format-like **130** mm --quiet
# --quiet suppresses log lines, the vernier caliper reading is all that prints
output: **8.4** mm
